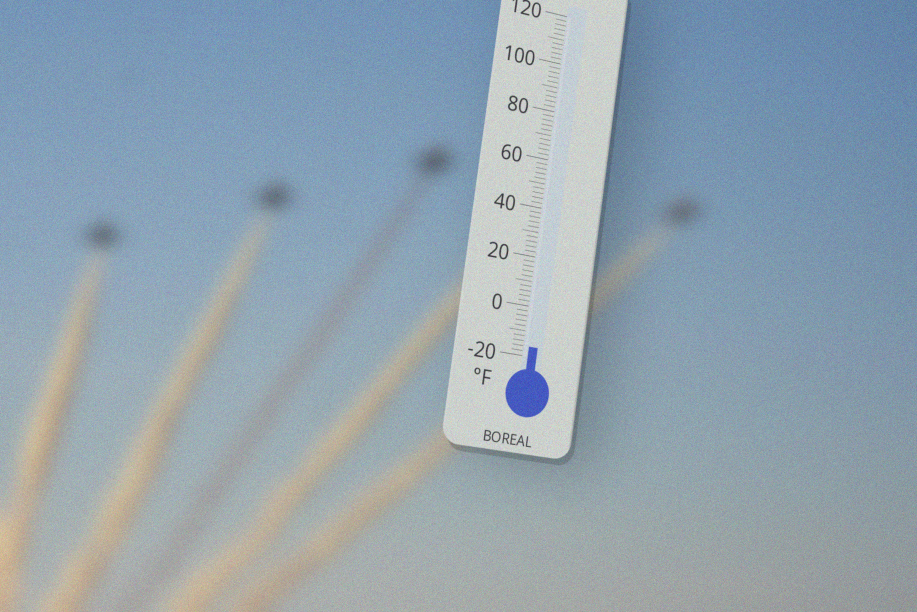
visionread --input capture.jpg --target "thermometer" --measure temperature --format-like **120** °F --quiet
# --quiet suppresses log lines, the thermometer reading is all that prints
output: **-16** °F
